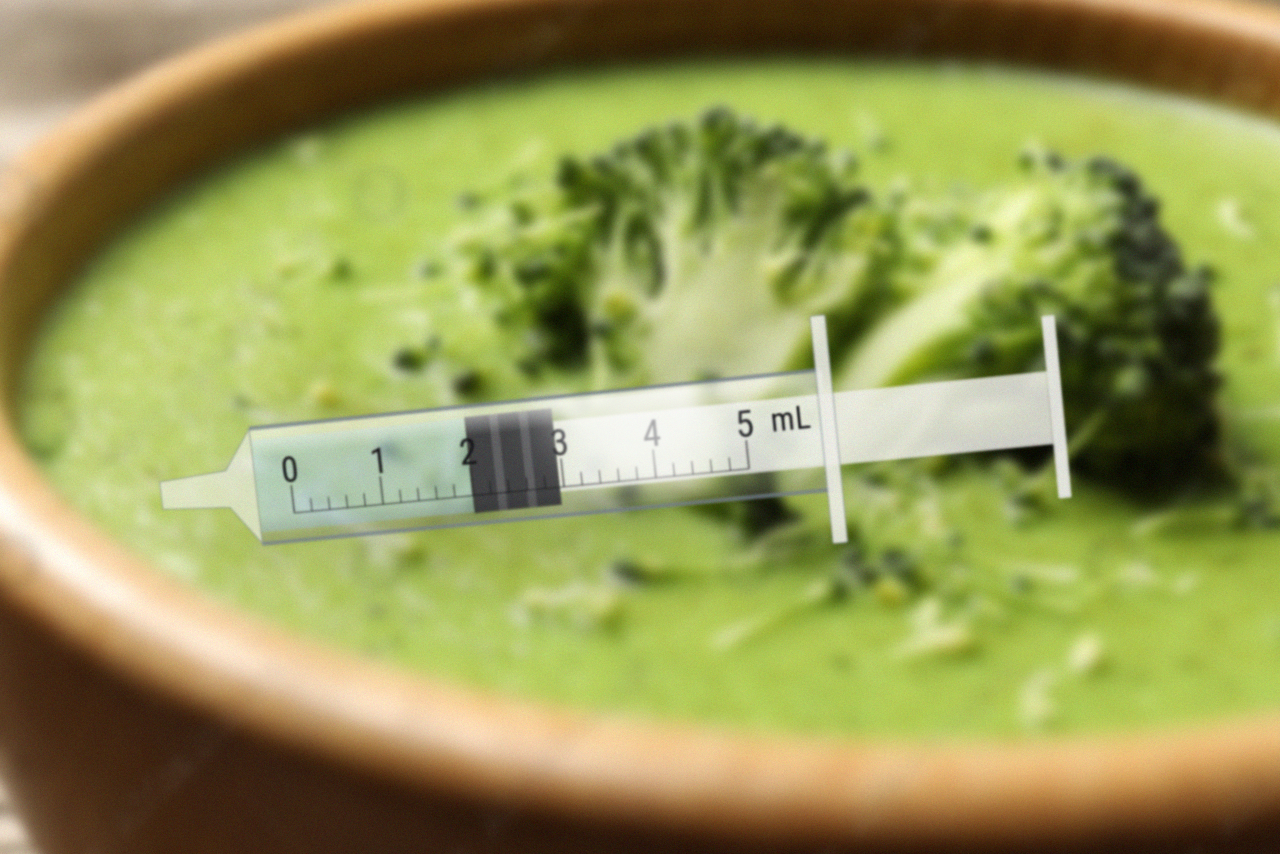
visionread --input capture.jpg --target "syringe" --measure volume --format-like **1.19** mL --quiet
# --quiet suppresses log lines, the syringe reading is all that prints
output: **2** mL
